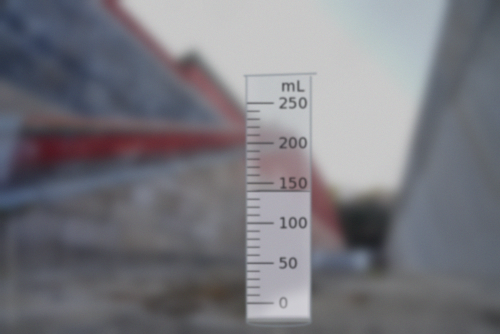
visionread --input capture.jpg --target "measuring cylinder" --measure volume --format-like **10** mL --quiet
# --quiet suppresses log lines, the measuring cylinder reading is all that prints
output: **140** mL
